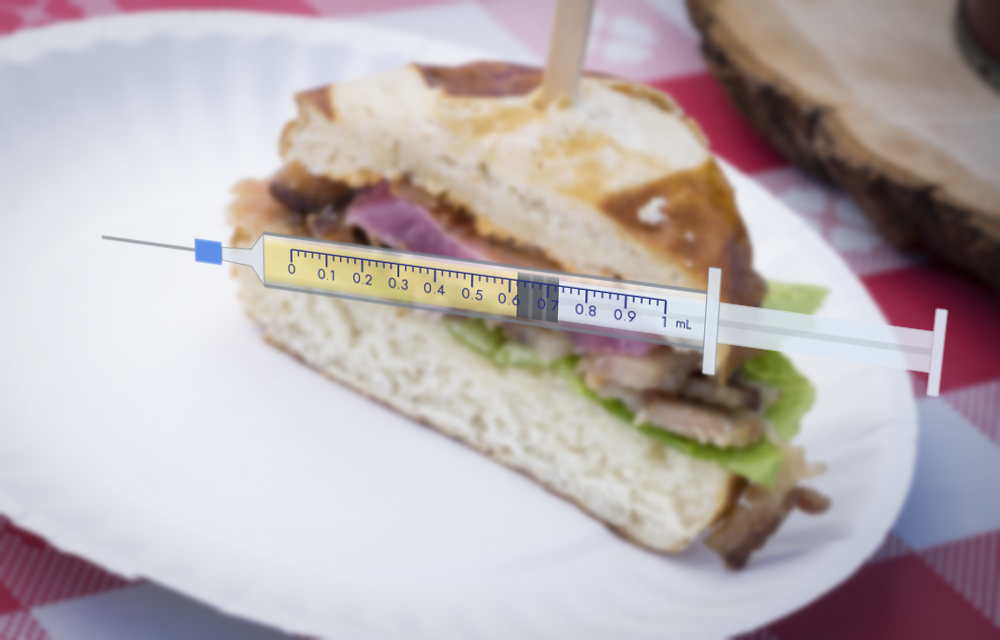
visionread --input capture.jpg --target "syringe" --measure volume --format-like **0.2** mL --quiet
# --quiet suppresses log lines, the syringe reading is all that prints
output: **0.62** mL
